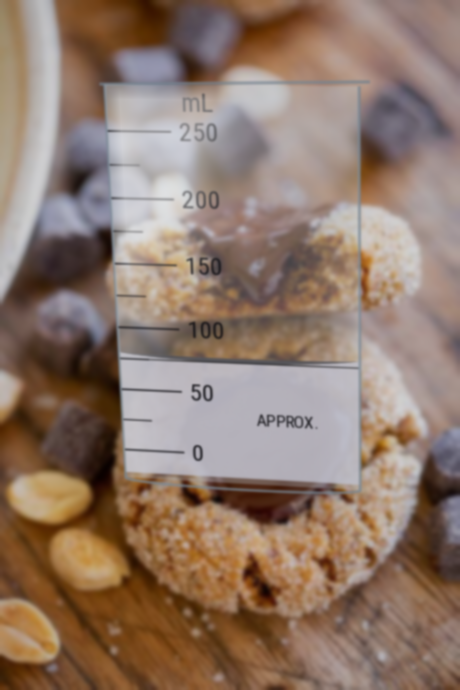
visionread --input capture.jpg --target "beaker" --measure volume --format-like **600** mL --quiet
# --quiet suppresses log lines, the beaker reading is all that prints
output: **75** mL
